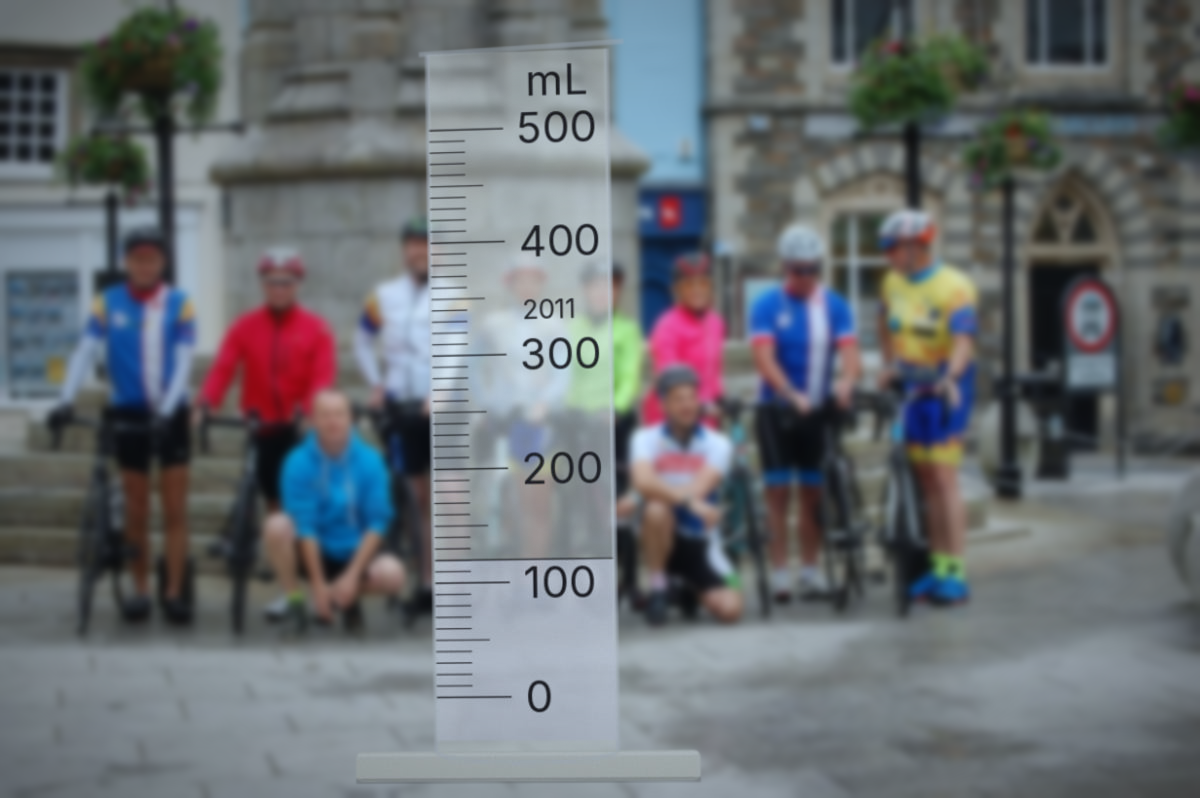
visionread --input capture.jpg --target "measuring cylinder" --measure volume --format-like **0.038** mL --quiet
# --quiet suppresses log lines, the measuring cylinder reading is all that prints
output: **120** mL
